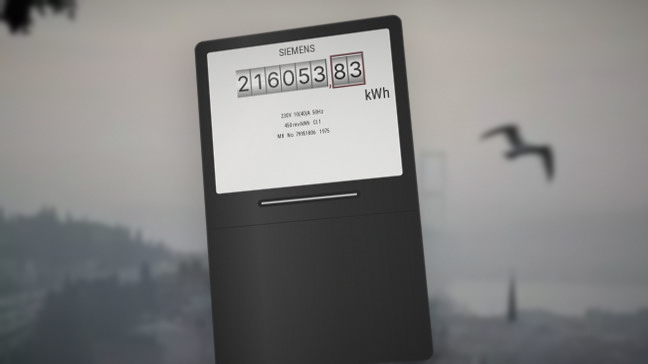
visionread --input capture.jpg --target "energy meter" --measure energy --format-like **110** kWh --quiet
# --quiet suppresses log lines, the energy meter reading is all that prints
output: **216053.83** kWh
